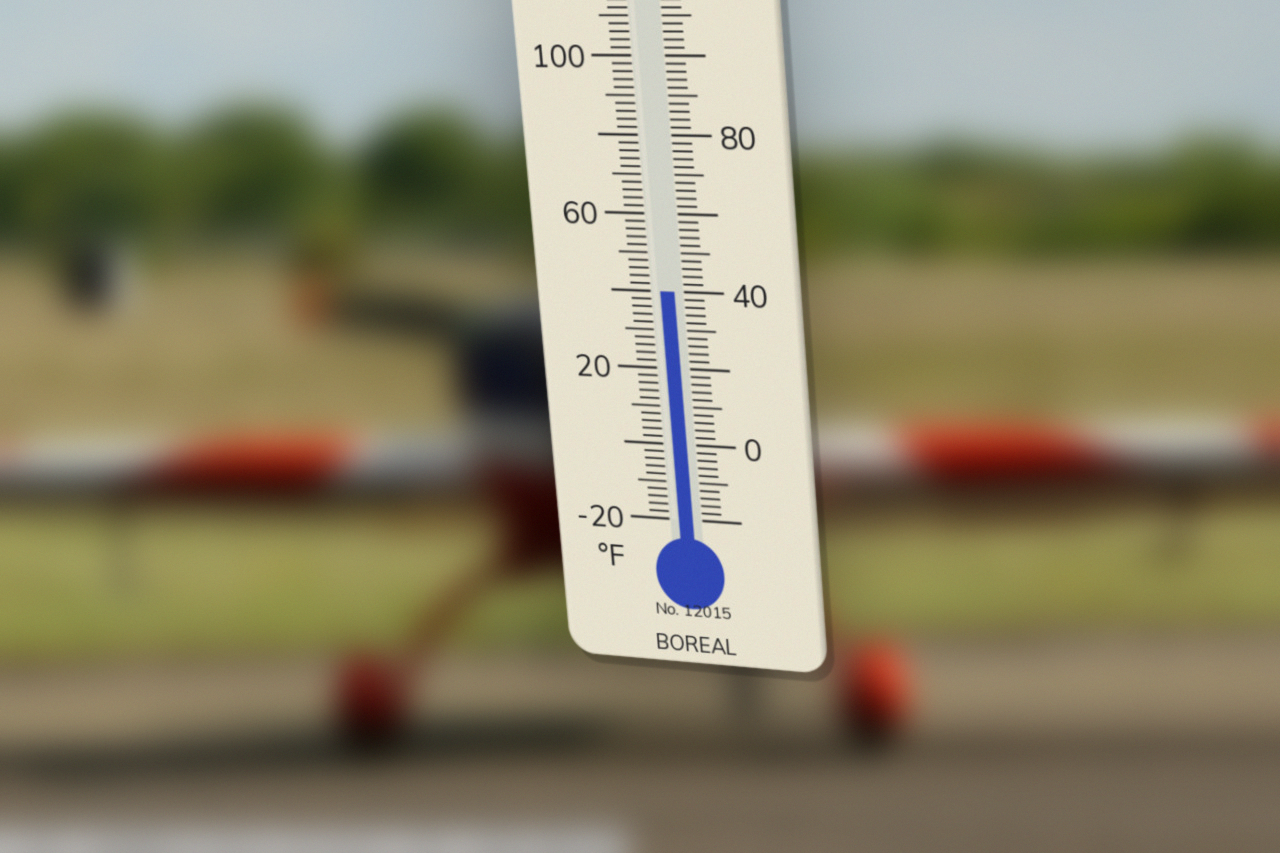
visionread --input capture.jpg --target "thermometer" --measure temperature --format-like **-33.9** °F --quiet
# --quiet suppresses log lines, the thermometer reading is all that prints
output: **40** °F
